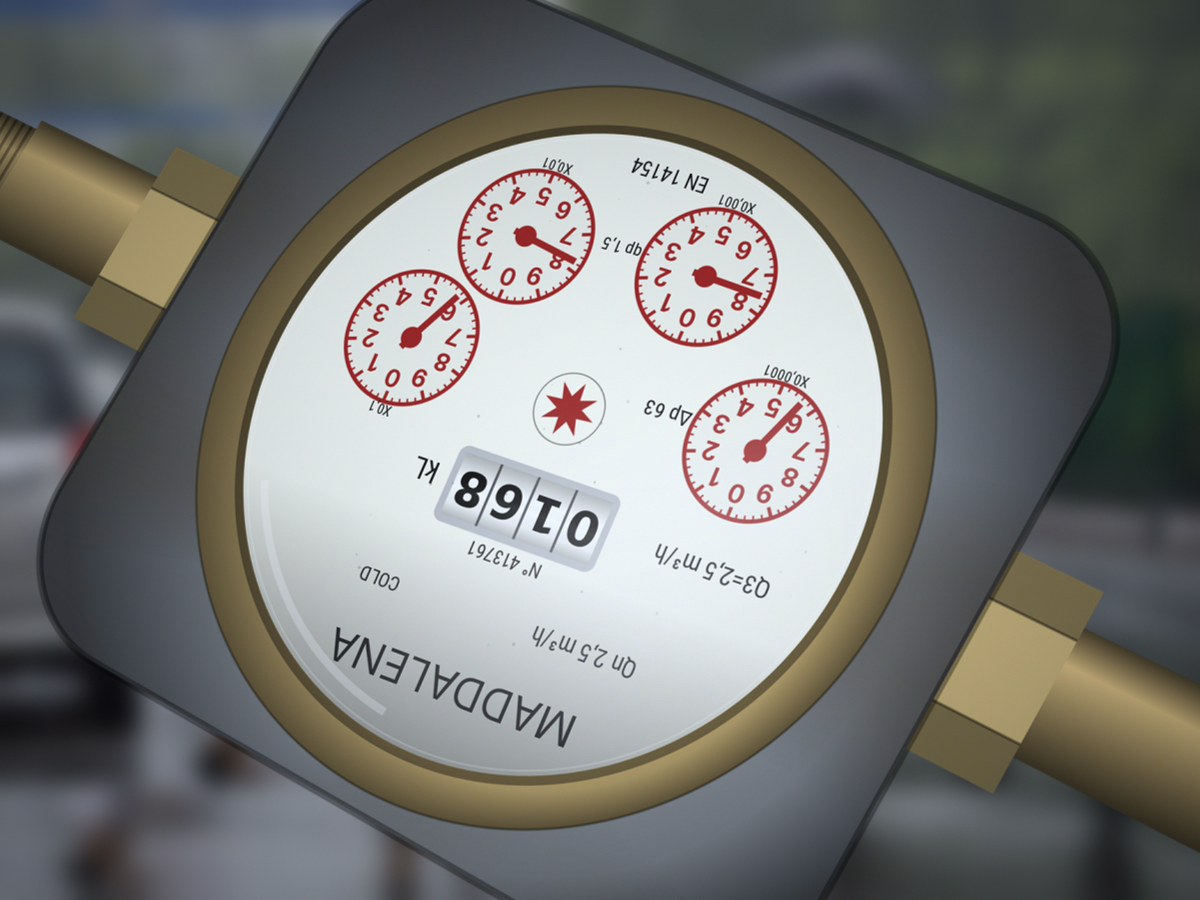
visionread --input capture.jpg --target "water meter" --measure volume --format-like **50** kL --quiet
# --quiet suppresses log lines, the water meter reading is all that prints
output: **168.5775** kL
